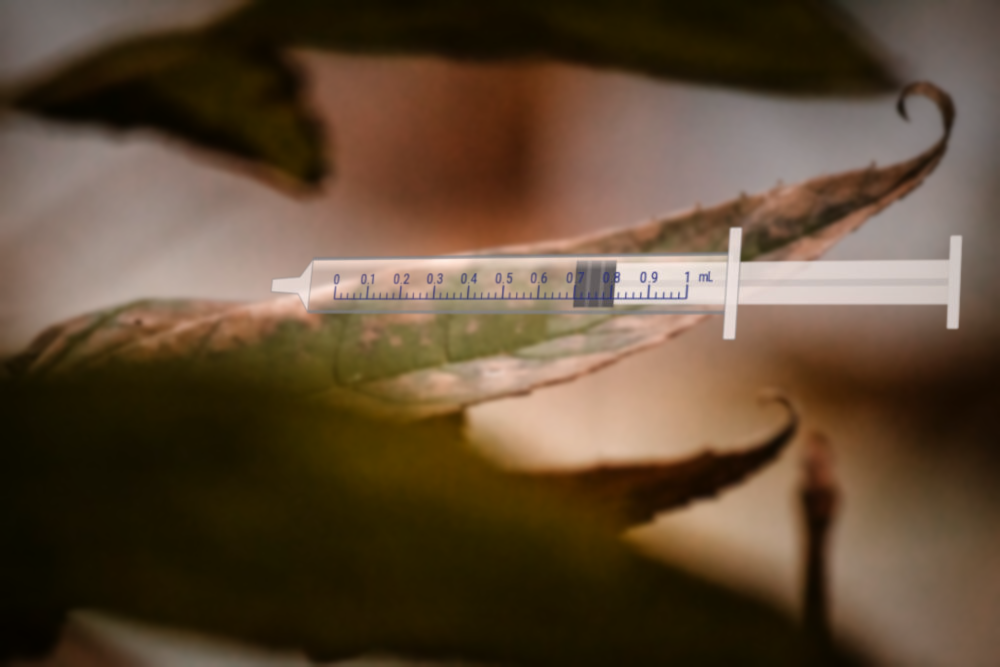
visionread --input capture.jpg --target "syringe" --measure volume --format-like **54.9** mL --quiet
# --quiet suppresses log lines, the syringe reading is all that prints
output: **0.7** mL
